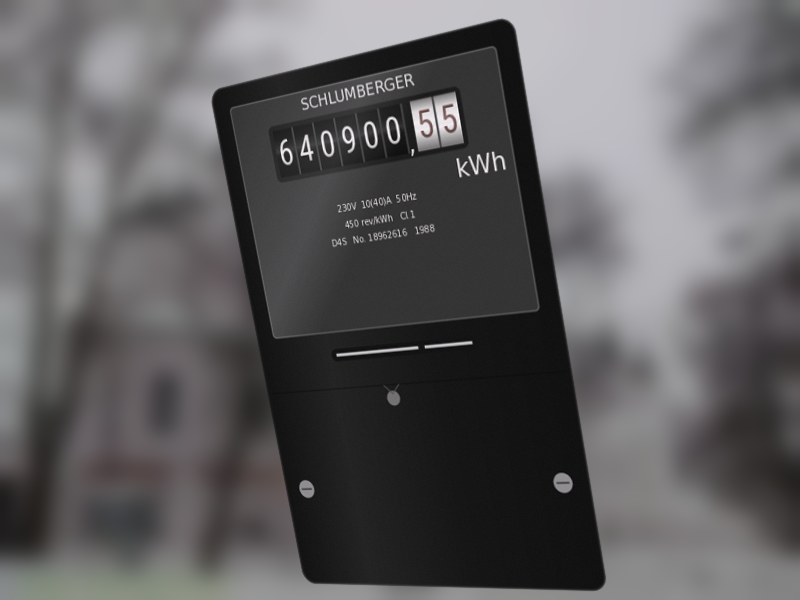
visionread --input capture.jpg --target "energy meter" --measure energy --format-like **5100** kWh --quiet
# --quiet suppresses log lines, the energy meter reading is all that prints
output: **640900.55** kWh
